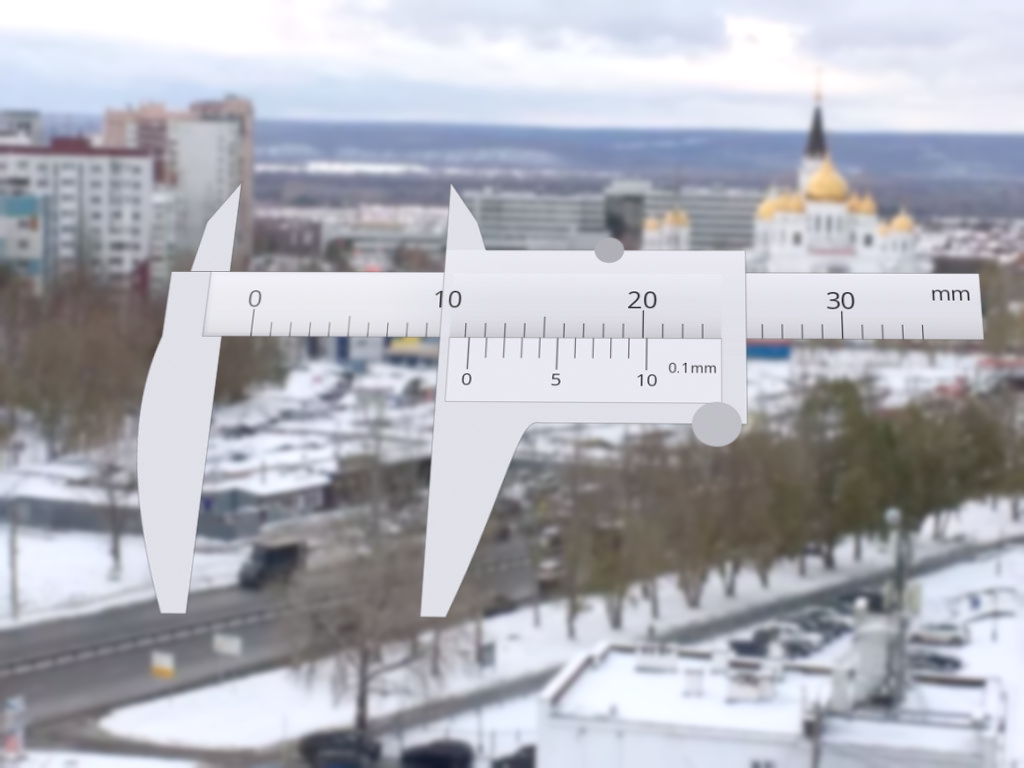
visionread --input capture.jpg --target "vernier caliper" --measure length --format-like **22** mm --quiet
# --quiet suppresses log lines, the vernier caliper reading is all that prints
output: **11.2** mm
